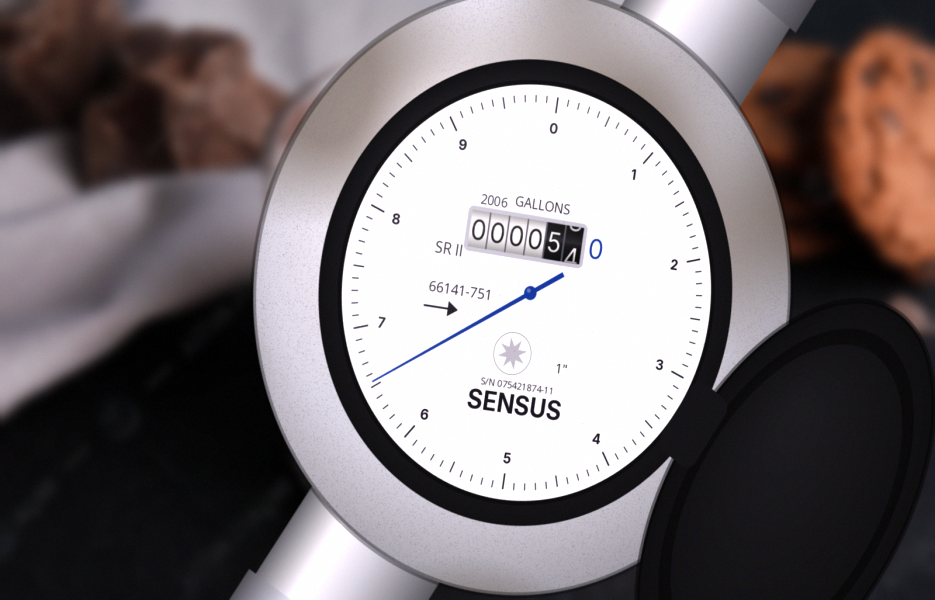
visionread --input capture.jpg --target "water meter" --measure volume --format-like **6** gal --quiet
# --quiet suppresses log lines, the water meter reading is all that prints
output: **536.5** gal
